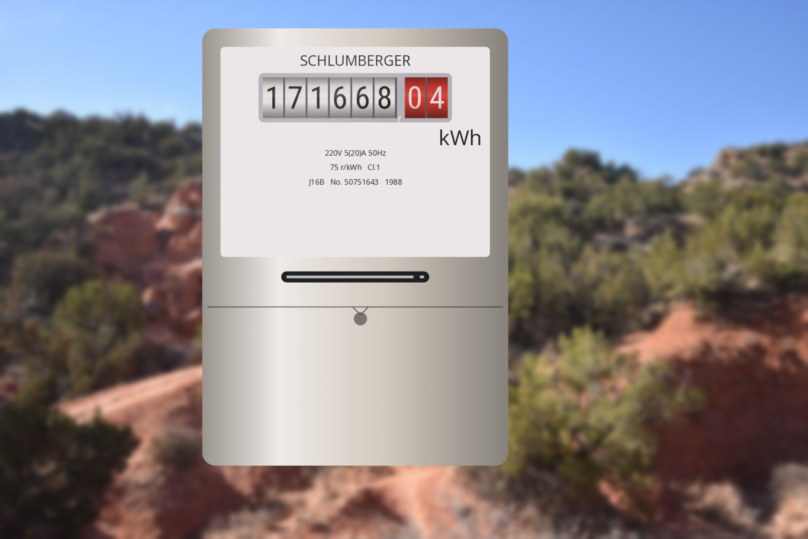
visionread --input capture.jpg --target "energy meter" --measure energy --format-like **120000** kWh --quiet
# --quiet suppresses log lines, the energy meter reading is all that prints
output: **171668.04** kWh
